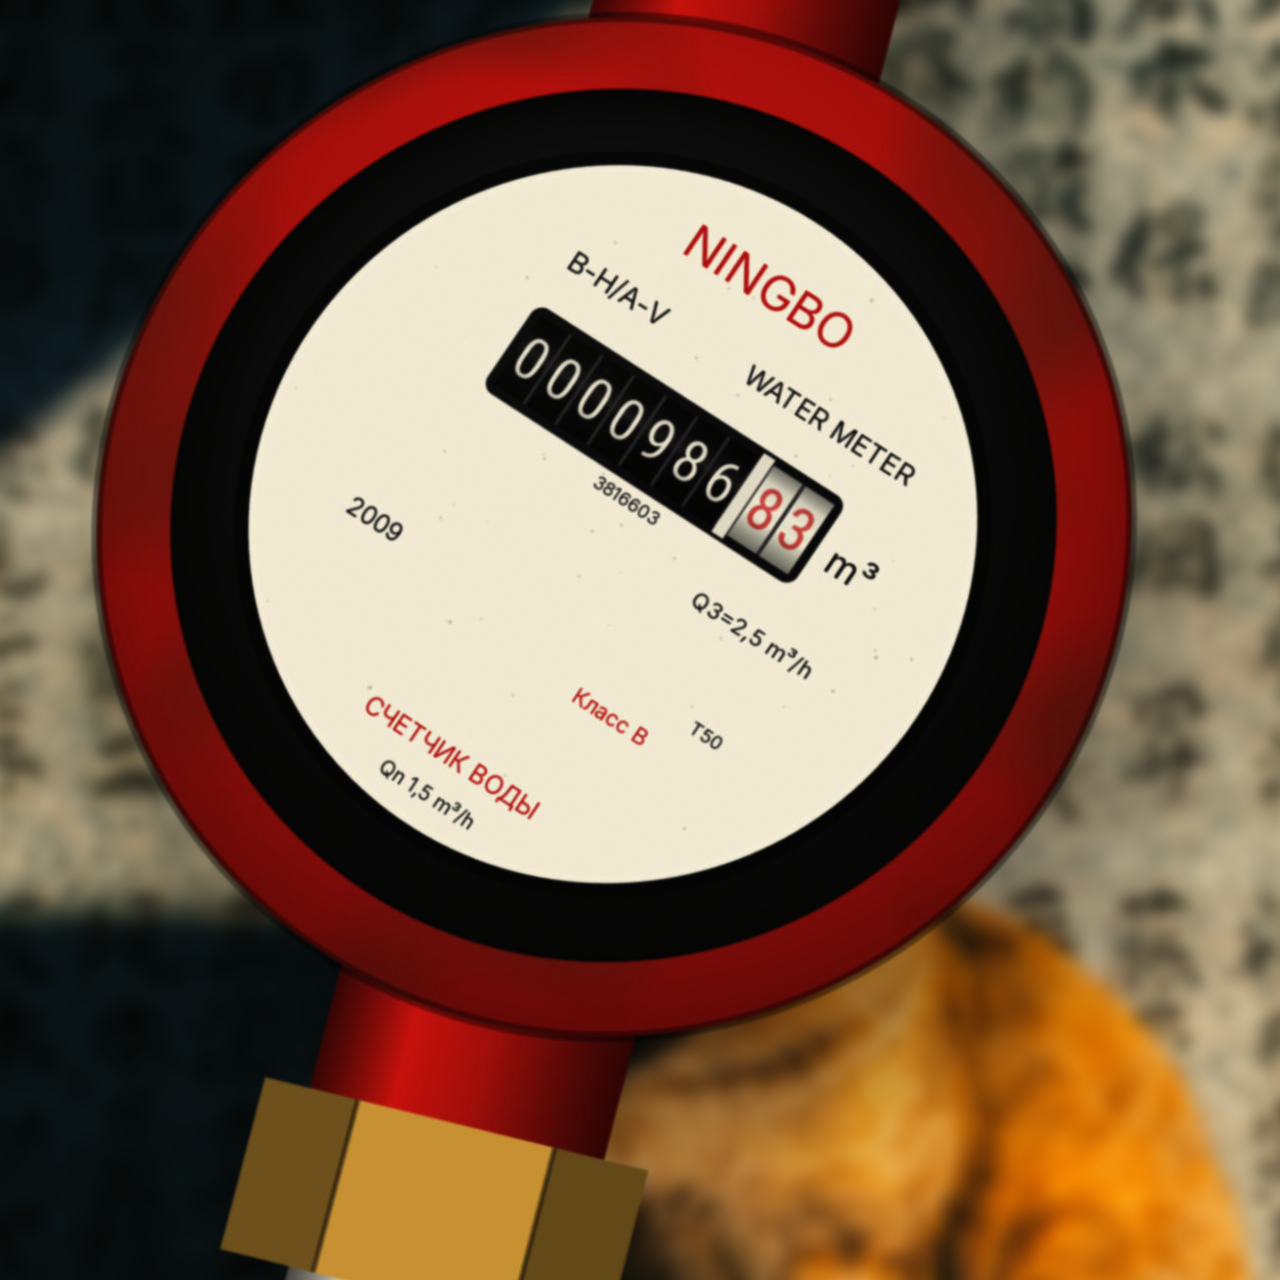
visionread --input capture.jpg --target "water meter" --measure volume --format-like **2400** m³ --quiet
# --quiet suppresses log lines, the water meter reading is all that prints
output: **986.83** m³
